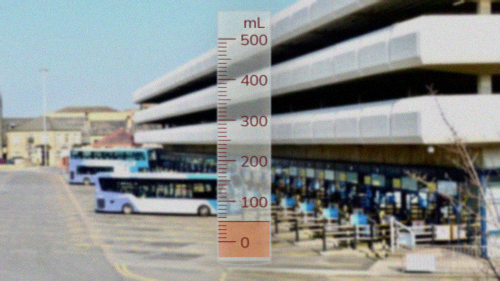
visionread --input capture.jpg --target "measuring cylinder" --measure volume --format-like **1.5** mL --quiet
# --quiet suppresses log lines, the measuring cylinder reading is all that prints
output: **50** mL
